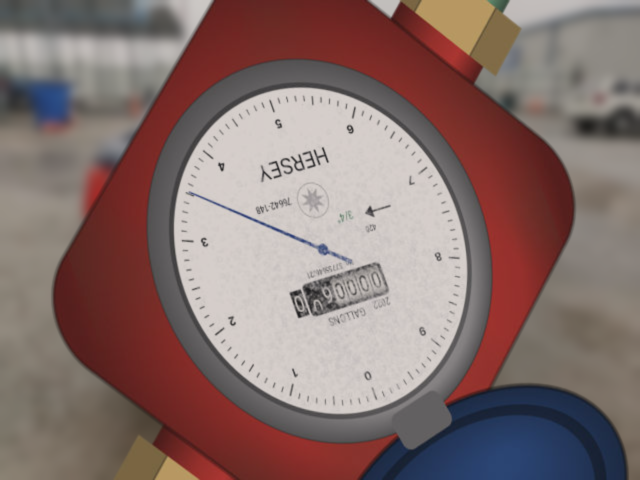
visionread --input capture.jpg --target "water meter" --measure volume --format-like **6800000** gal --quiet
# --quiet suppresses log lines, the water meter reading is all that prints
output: **603.5** gal
